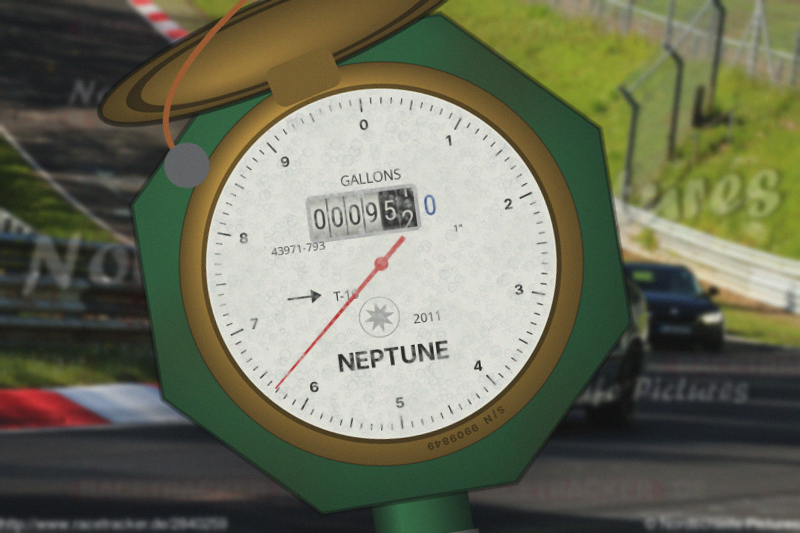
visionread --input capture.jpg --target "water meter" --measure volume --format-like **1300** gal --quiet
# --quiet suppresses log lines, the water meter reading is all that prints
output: **9516.3** gal
